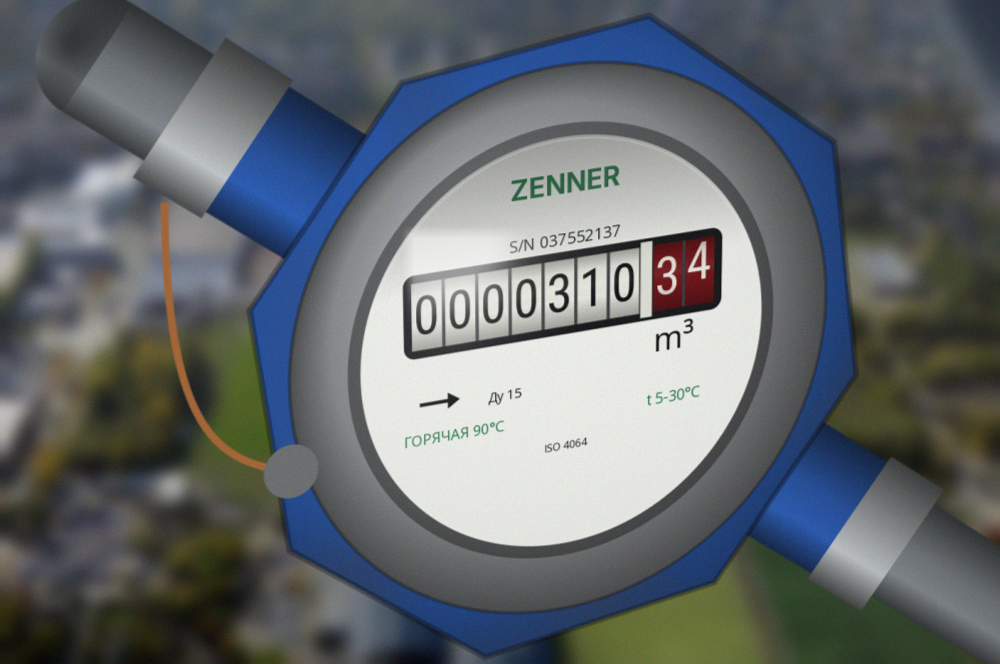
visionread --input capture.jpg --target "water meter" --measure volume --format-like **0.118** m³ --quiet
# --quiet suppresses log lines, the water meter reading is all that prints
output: **310.34** m³
